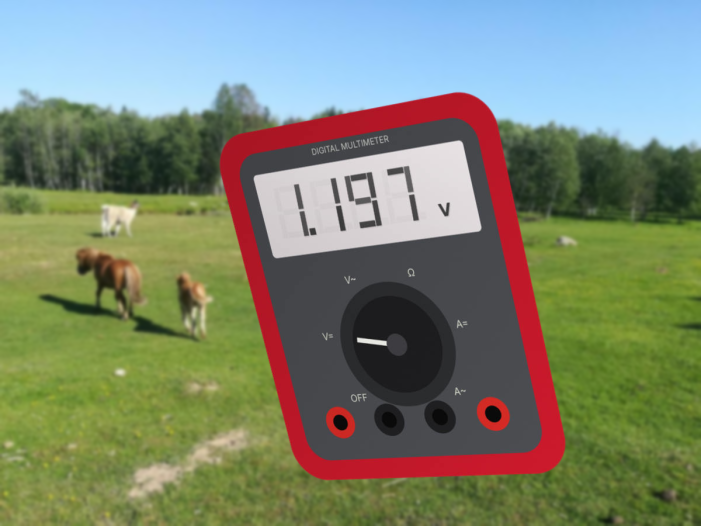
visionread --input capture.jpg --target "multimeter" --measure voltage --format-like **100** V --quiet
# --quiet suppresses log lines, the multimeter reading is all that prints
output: **1.197** V
